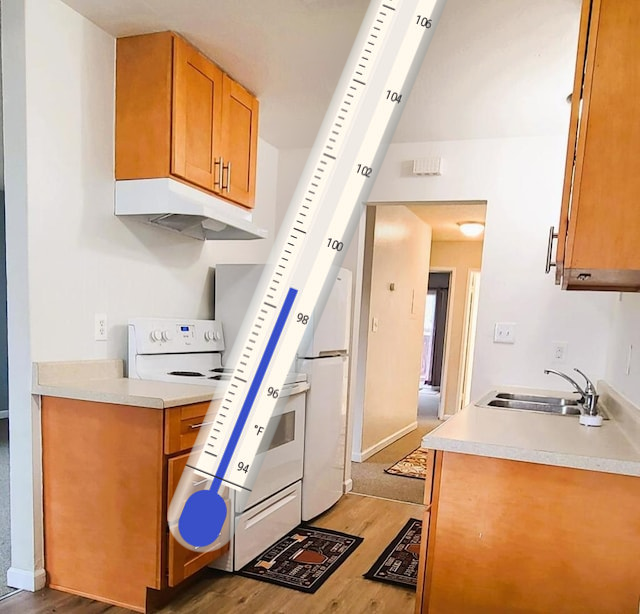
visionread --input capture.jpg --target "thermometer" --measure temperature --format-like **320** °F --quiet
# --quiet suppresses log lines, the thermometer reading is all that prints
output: **98.6** °F
